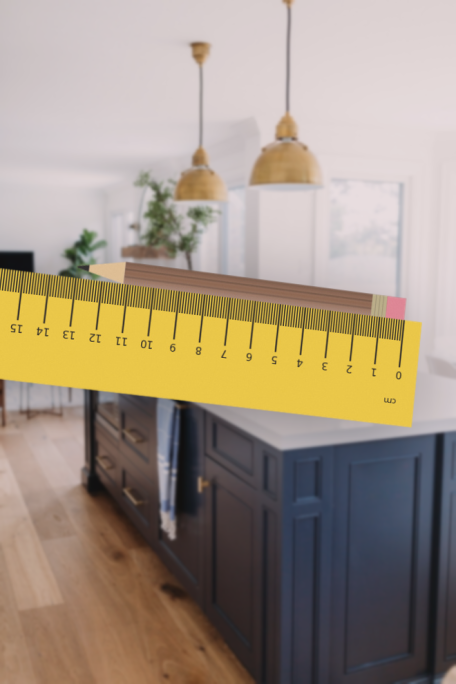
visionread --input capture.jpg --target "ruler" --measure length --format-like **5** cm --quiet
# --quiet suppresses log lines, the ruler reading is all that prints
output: **13** cm
